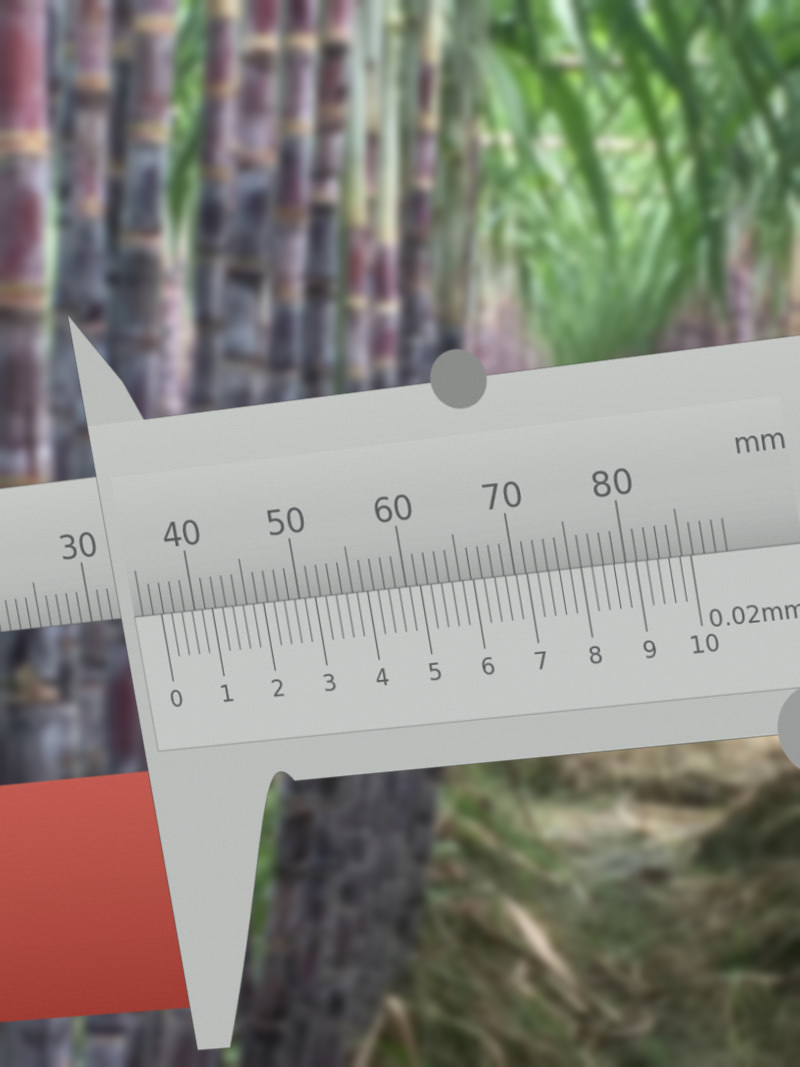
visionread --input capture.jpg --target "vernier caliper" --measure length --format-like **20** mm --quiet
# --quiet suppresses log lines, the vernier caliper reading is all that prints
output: **36.8** mm
